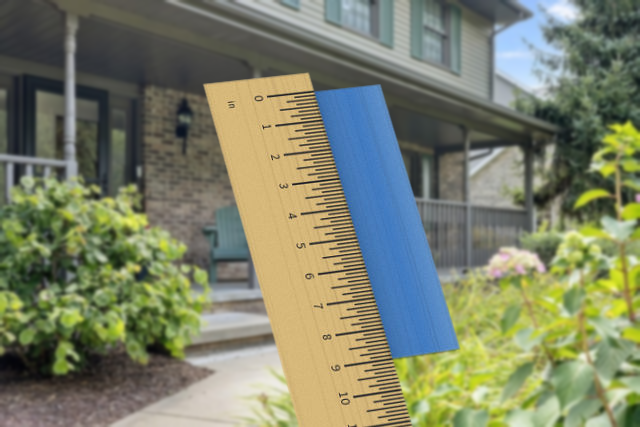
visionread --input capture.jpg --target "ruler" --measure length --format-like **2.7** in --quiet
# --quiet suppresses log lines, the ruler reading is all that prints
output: **9** in
